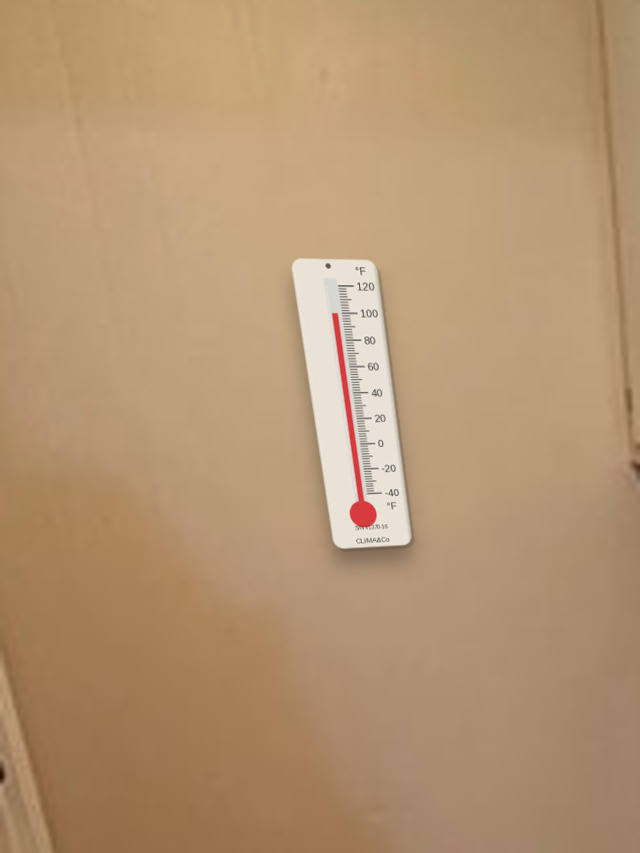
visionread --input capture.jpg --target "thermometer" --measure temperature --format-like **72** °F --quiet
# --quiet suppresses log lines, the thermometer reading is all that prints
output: **100** °F
